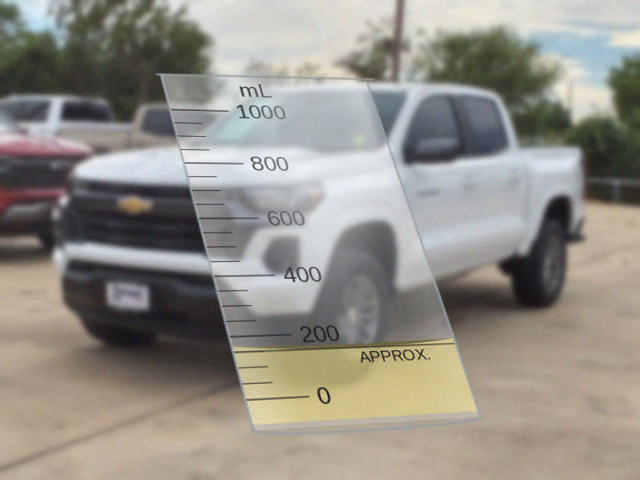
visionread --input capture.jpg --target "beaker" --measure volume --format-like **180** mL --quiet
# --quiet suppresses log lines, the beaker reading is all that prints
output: **150** mL
